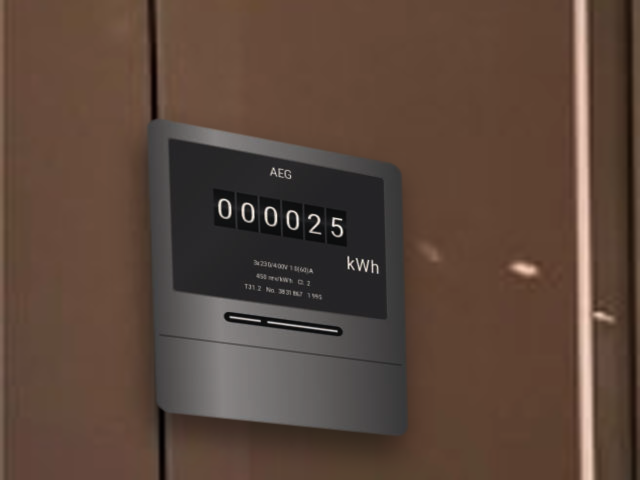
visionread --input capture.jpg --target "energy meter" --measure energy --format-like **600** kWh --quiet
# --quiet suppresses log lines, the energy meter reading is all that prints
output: **25** kWh
